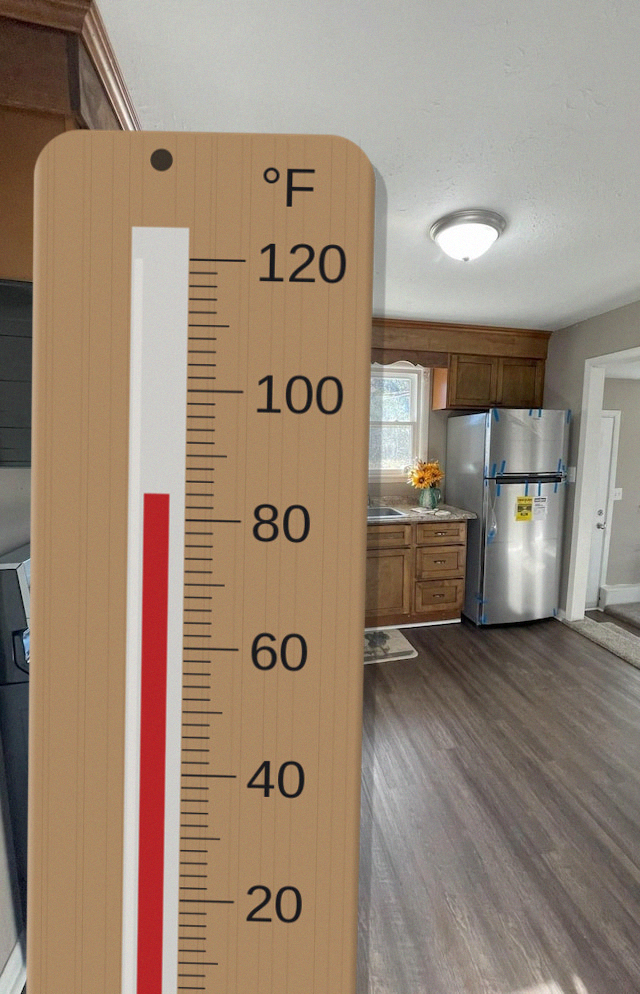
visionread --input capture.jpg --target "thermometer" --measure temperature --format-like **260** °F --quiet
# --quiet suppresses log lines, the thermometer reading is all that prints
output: **84** °F
